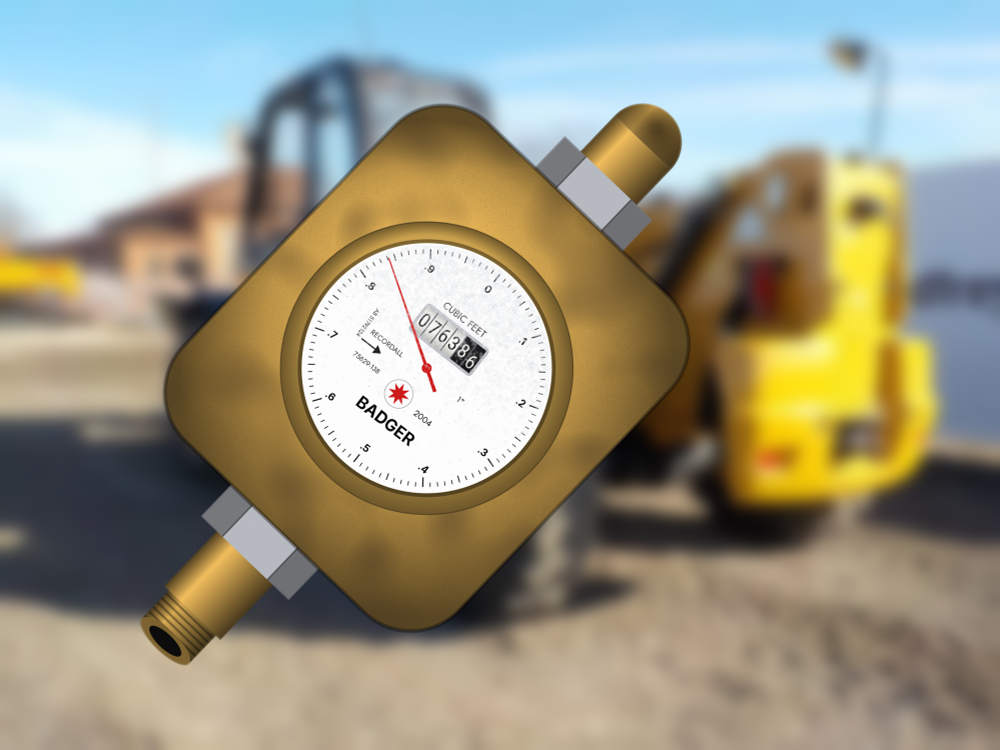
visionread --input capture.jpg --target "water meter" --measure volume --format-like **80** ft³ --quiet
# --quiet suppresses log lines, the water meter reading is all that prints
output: **76385.84** ft³
